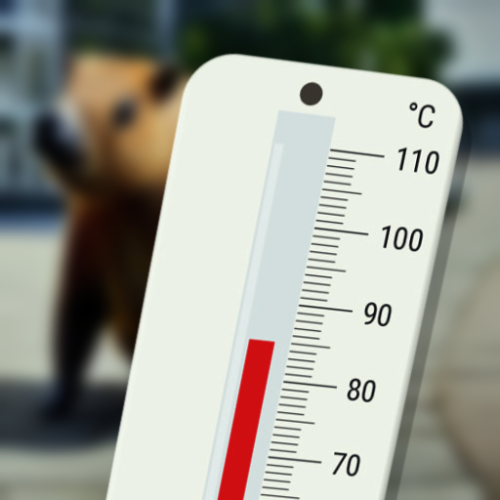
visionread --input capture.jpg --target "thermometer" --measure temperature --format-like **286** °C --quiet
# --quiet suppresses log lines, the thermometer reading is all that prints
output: **85** °C
